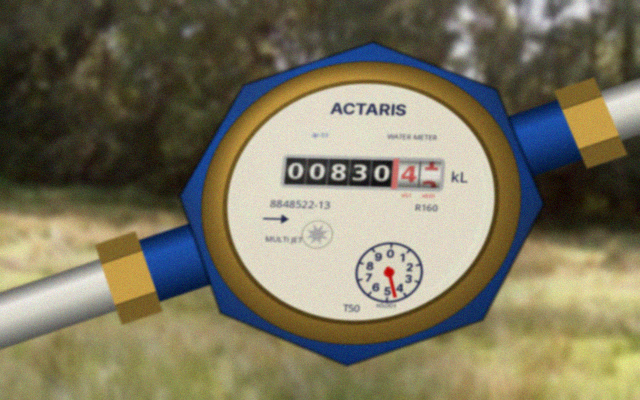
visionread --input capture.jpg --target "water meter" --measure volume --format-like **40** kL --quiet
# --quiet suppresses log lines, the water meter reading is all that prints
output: **830.414** kL
